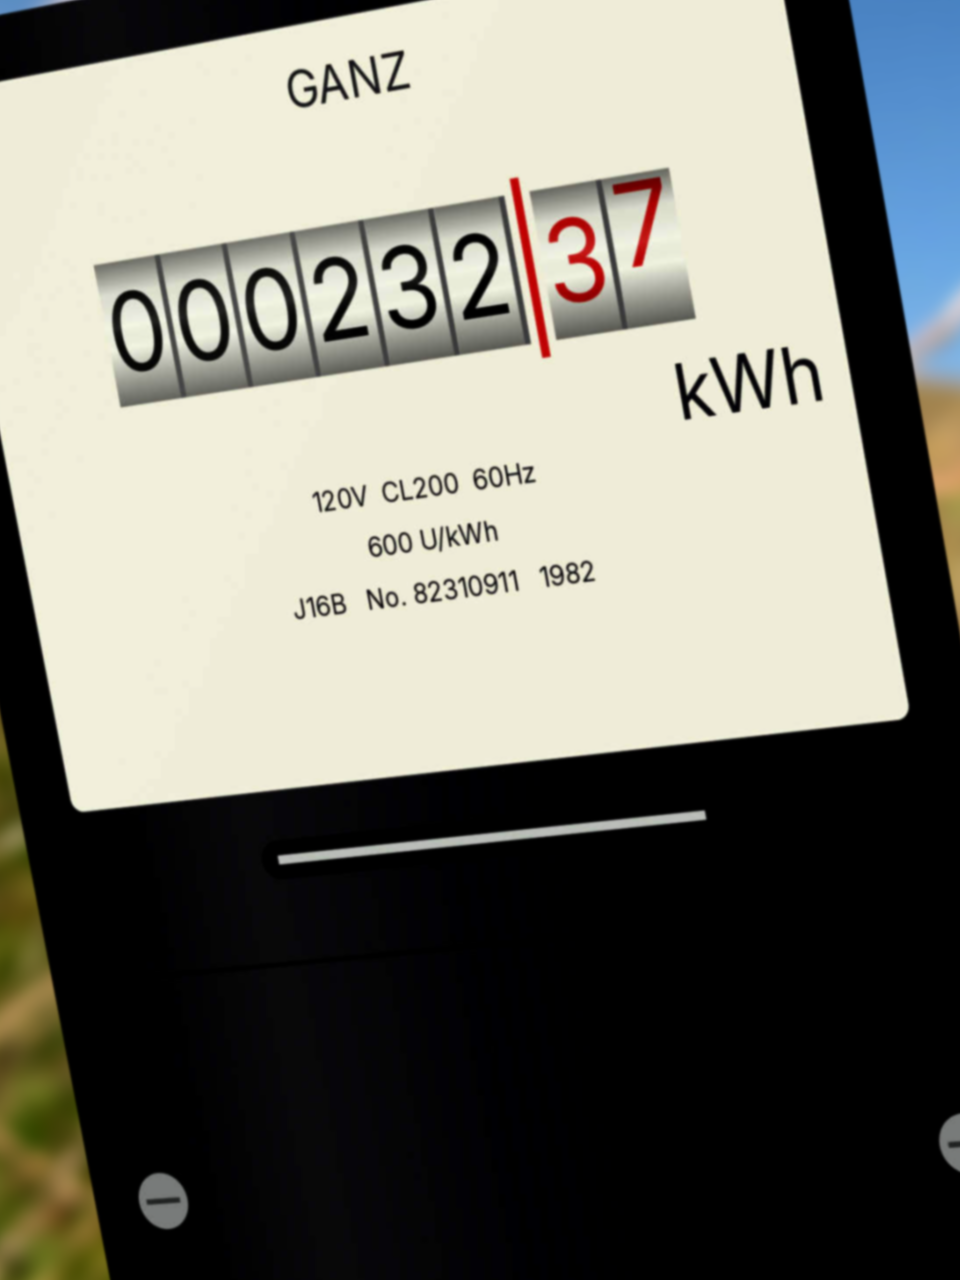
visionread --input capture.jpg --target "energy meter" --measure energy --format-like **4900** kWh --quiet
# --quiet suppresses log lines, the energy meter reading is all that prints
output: **232.37** kWh
